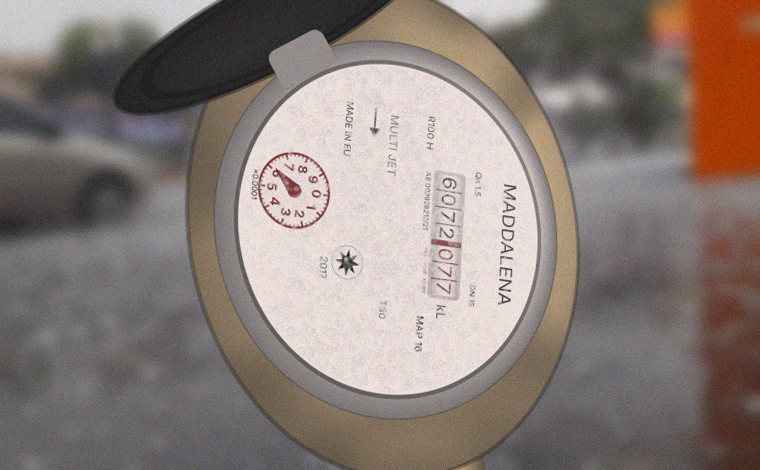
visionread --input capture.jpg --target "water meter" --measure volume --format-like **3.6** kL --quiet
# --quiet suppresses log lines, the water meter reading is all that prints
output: **6072.0776** kL
